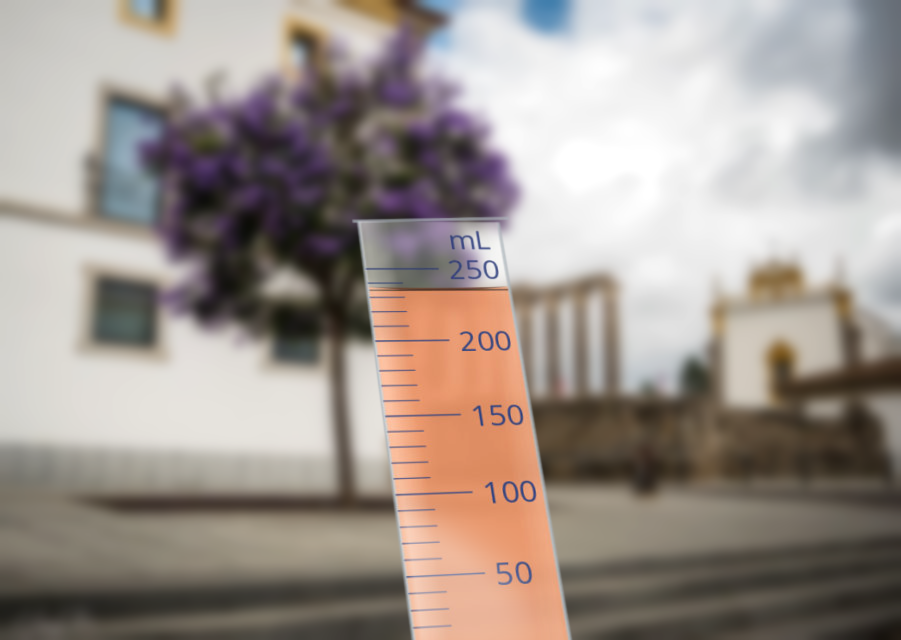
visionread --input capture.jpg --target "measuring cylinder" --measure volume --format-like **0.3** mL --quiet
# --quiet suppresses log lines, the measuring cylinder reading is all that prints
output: **235** mL
